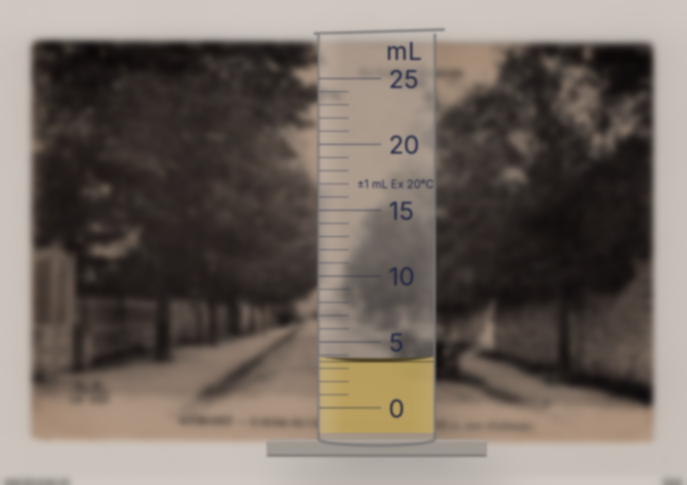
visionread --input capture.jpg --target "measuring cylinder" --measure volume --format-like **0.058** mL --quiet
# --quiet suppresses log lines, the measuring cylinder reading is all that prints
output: **3.5** mL
